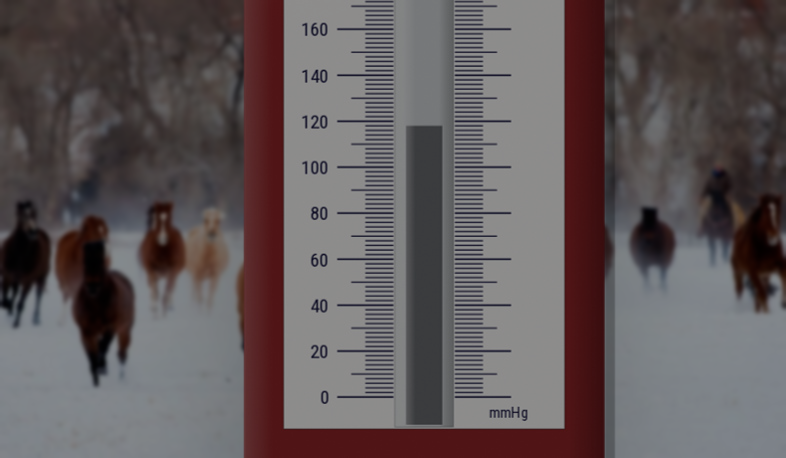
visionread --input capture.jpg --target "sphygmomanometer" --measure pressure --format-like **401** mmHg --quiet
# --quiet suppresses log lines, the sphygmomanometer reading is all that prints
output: **118** mmHg
